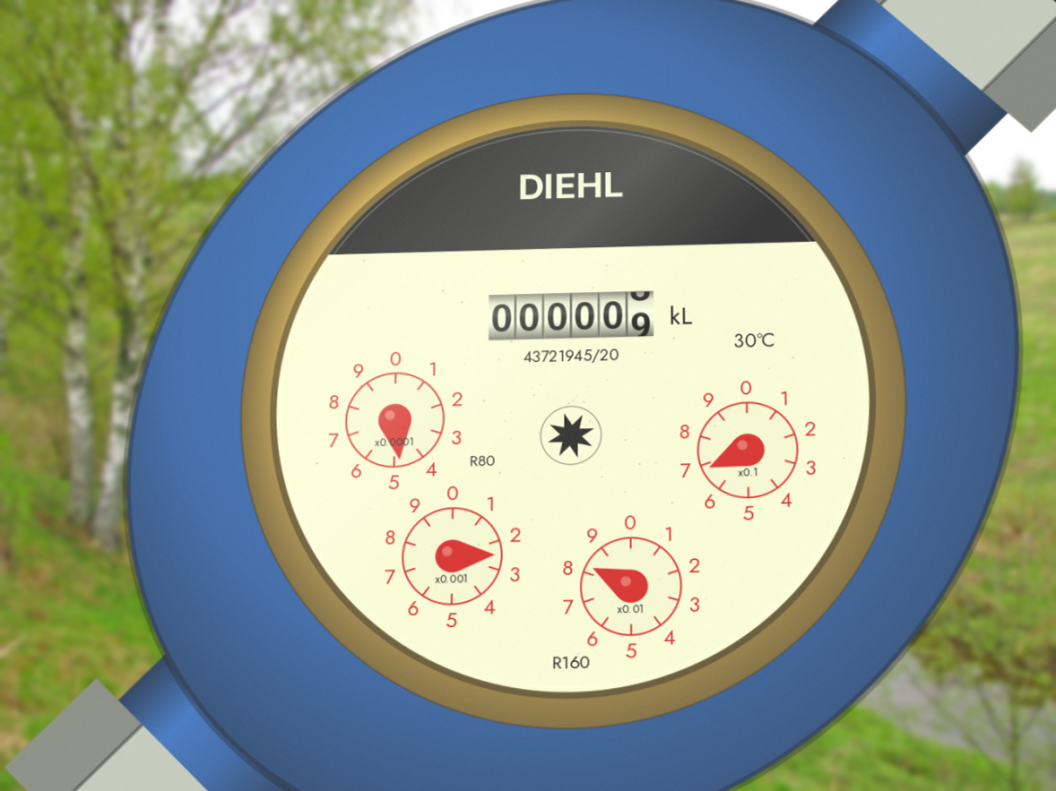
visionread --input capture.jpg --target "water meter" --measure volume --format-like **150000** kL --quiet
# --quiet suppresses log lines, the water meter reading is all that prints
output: **8.6824** kL
